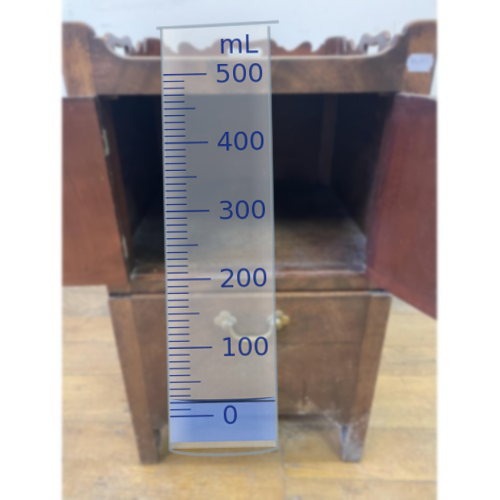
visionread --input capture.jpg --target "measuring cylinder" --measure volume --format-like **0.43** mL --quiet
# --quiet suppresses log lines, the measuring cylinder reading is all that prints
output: **20** mL
